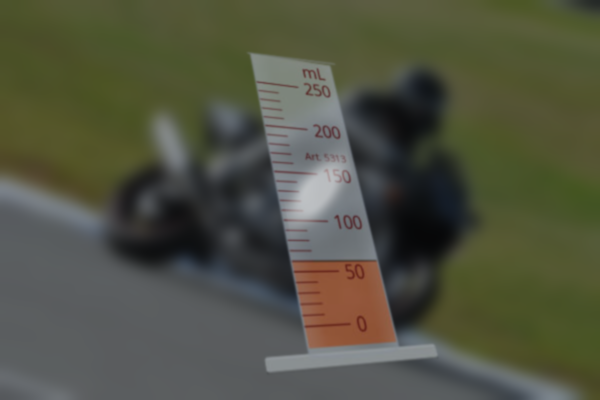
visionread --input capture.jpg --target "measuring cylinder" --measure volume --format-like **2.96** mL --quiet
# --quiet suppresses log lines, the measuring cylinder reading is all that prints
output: **60** mL
